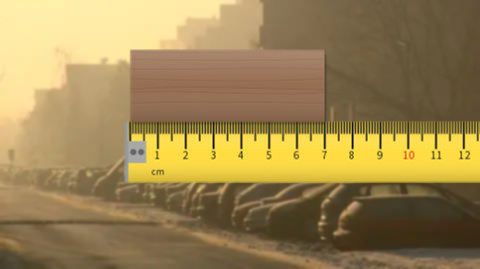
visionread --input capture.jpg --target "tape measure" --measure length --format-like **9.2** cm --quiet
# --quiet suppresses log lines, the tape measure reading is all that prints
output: **7** cm
